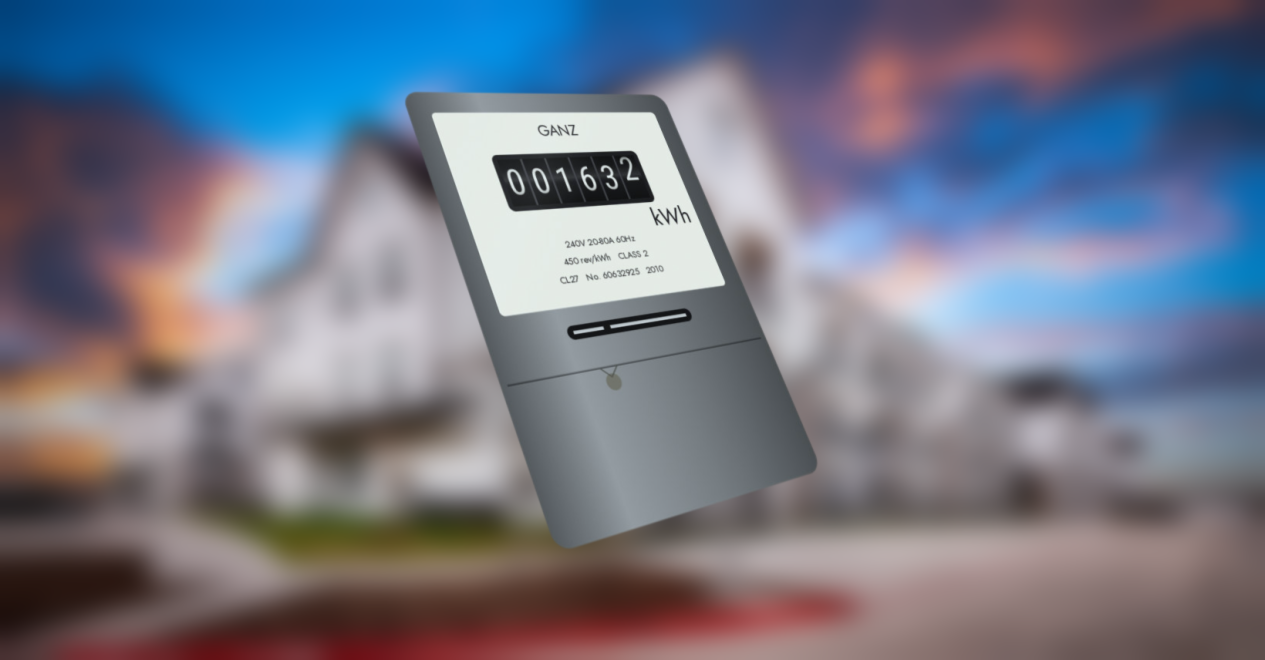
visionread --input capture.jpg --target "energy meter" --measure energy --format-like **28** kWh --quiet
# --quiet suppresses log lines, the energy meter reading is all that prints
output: **1632** kWh
